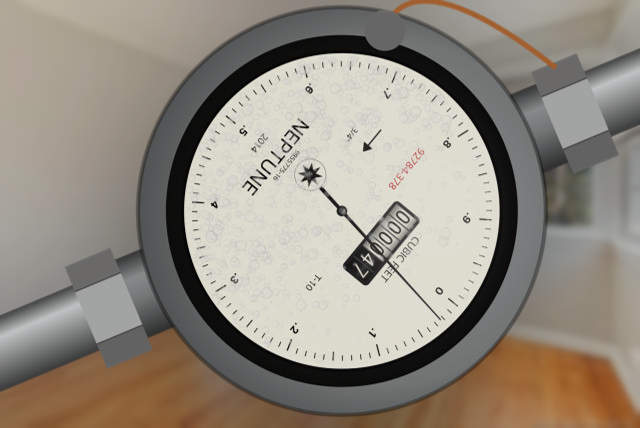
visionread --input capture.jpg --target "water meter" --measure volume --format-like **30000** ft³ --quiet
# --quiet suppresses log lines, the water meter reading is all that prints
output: **47.02** ft³
